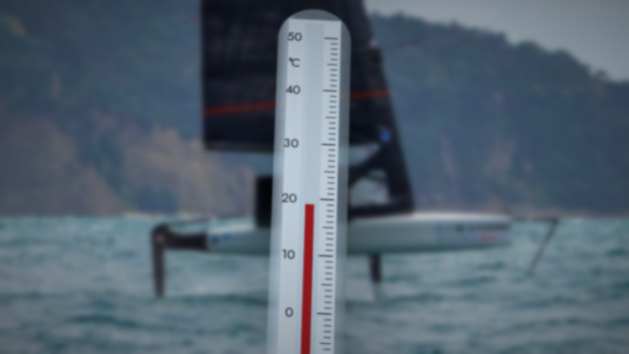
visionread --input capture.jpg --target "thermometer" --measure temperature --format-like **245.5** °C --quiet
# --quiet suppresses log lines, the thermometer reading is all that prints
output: **19** °C
